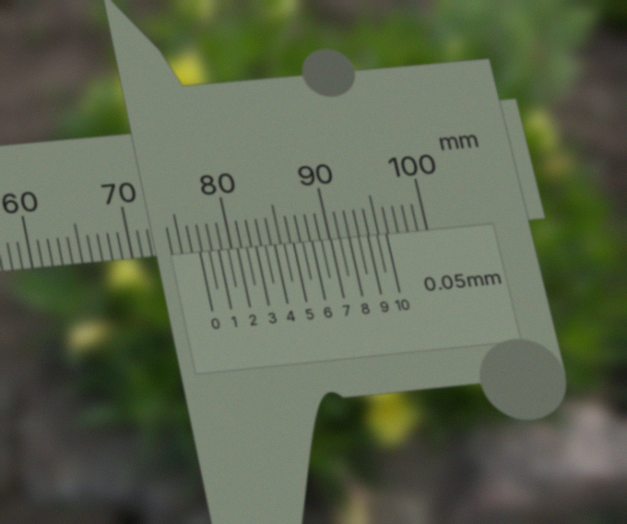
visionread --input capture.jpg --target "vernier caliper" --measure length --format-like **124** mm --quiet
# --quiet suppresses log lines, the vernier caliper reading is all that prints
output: **76.8** mm
